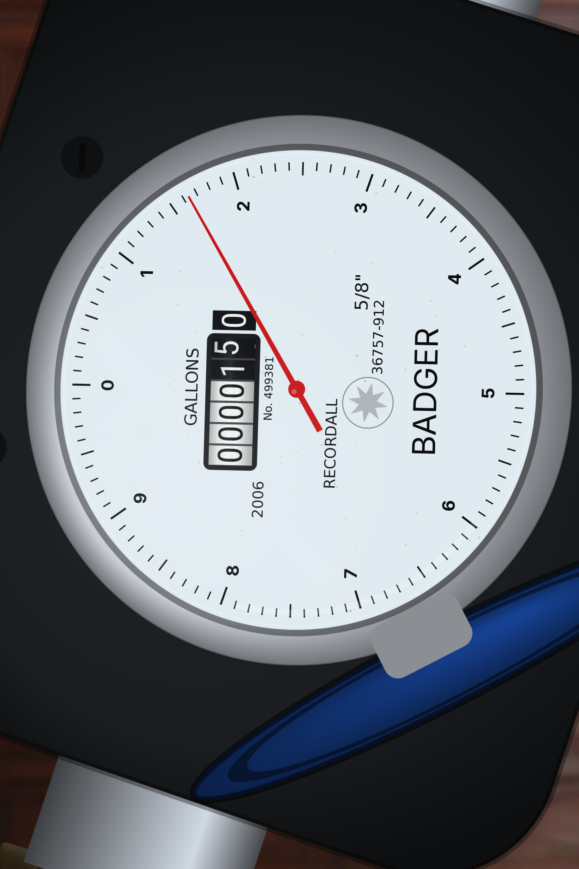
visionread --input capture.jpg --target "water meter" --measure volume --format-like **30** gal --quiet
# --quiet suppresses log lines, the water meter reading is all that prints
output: **151.6** gal
